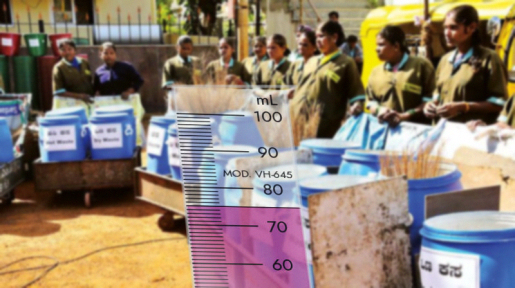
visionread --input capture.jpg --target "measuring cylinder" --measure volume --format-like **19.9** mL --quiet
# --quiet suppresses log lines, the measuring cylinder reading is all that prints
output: **75** mL
